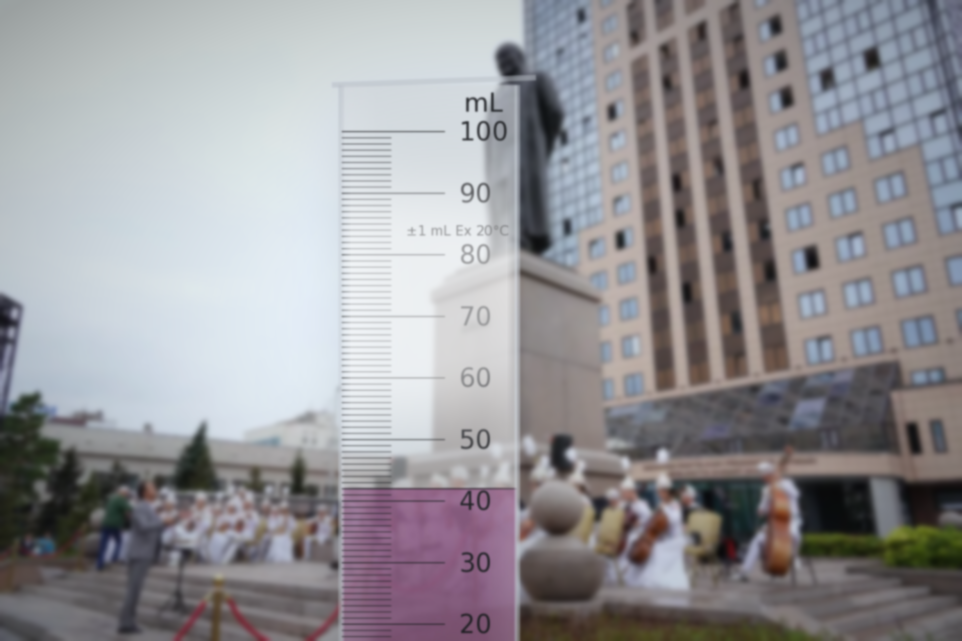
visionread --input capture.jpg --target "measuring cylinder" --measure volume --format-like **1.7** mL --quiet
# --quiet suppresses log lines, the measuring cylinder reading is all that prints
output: **42** mL
